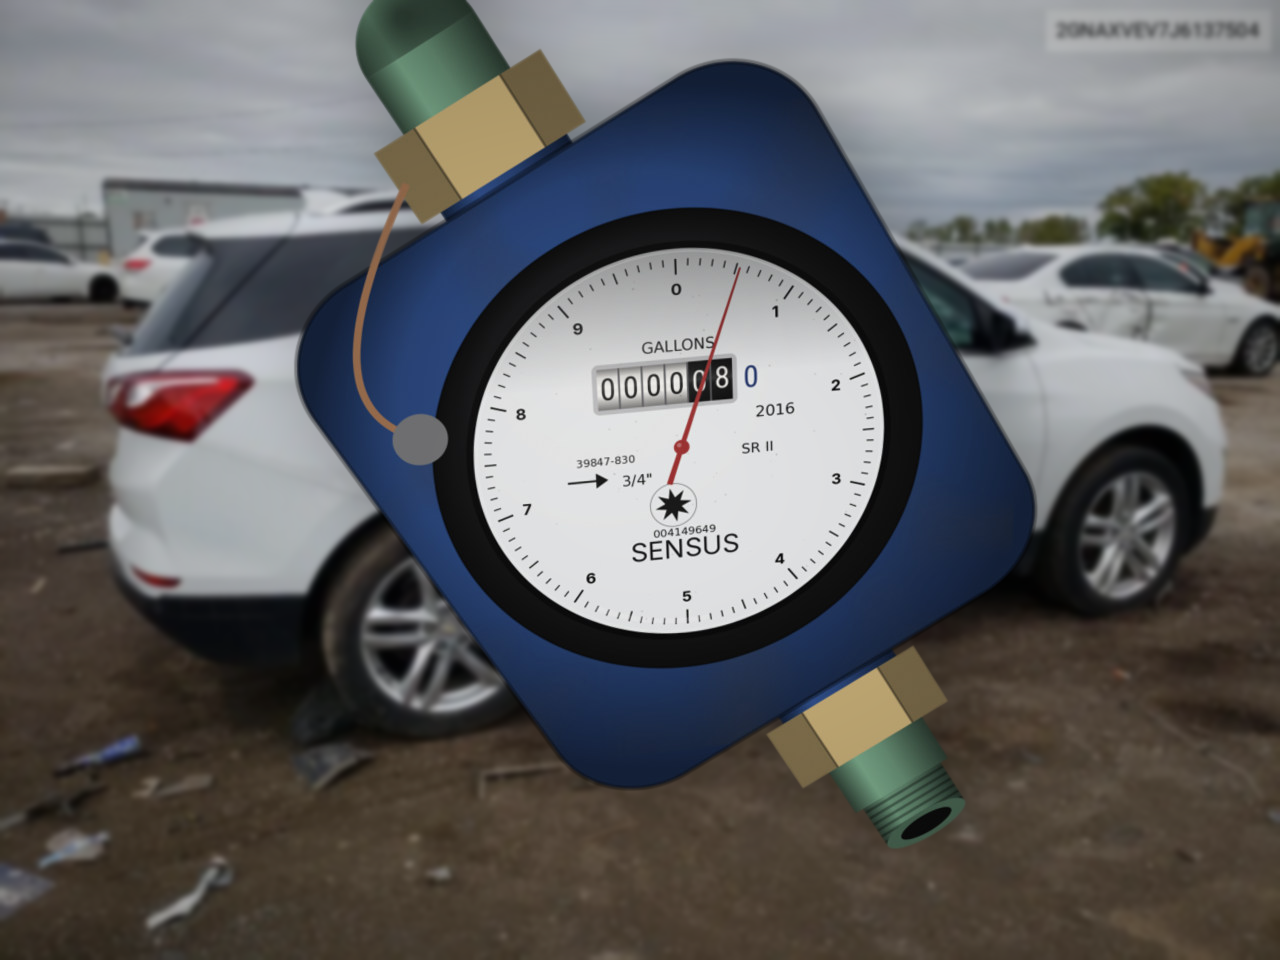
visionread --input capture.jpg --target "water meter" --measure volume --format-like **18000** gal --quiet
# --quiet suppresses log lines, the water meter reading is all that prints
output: **80.5** gal
